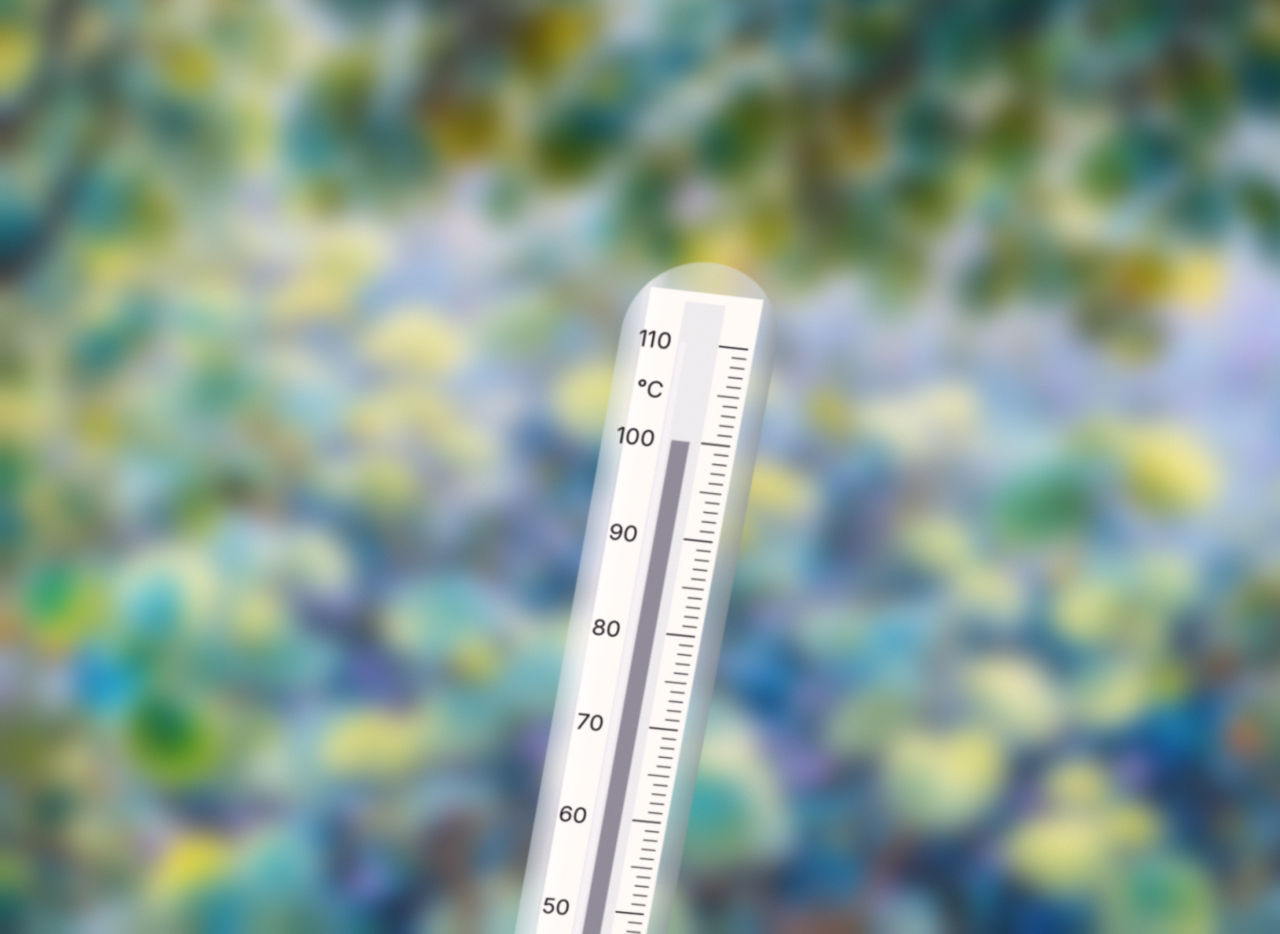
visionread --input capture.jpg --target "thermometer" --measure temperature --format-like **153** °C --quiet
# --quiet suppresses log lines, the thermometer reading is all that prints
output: **100** °C
